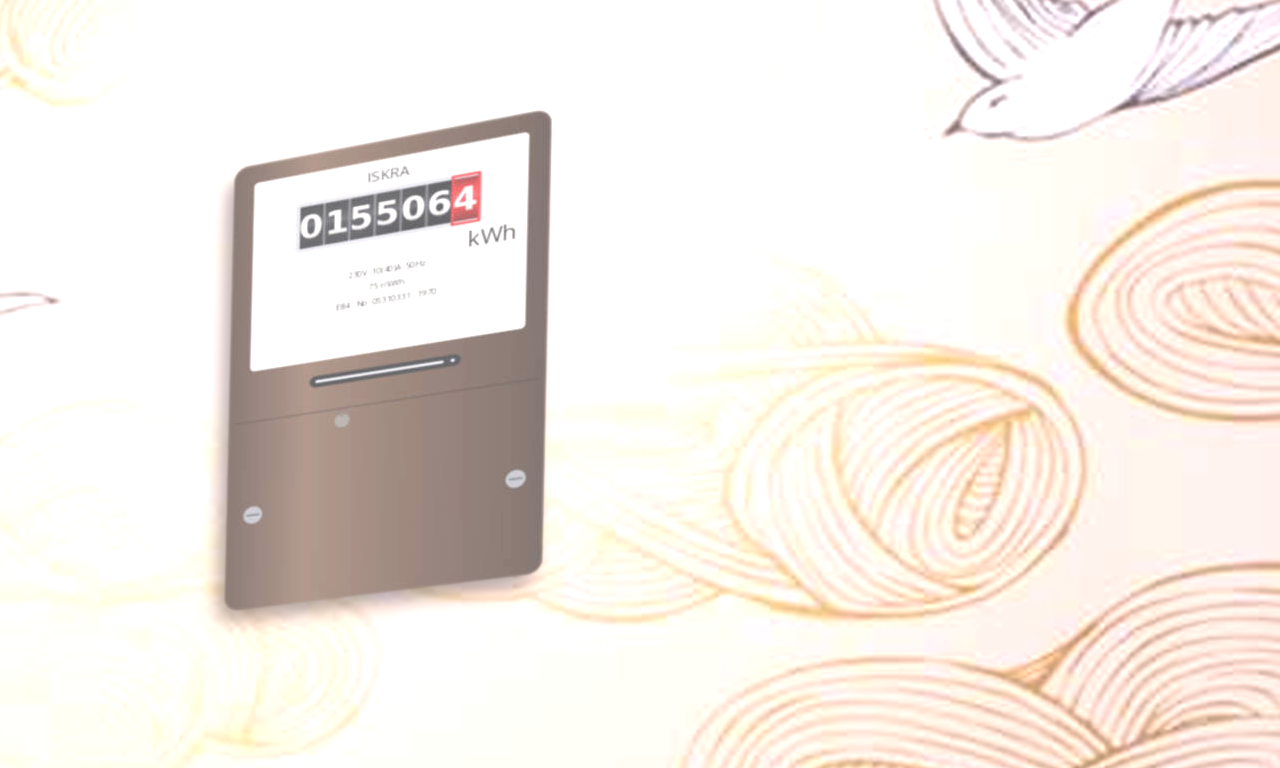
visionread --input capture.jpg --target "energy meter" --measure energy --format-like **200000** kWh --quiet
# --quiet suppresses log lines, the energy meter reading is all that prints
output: **15506.4** kWh
